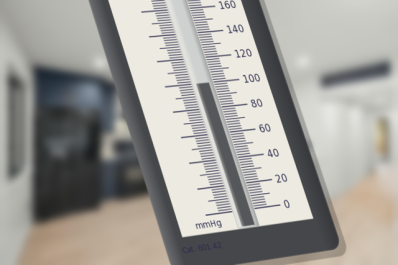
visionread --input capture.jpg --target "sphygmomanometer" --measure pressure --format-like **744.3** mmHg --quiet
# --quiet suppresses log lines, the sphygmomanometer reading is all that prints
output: **100** mmHg
